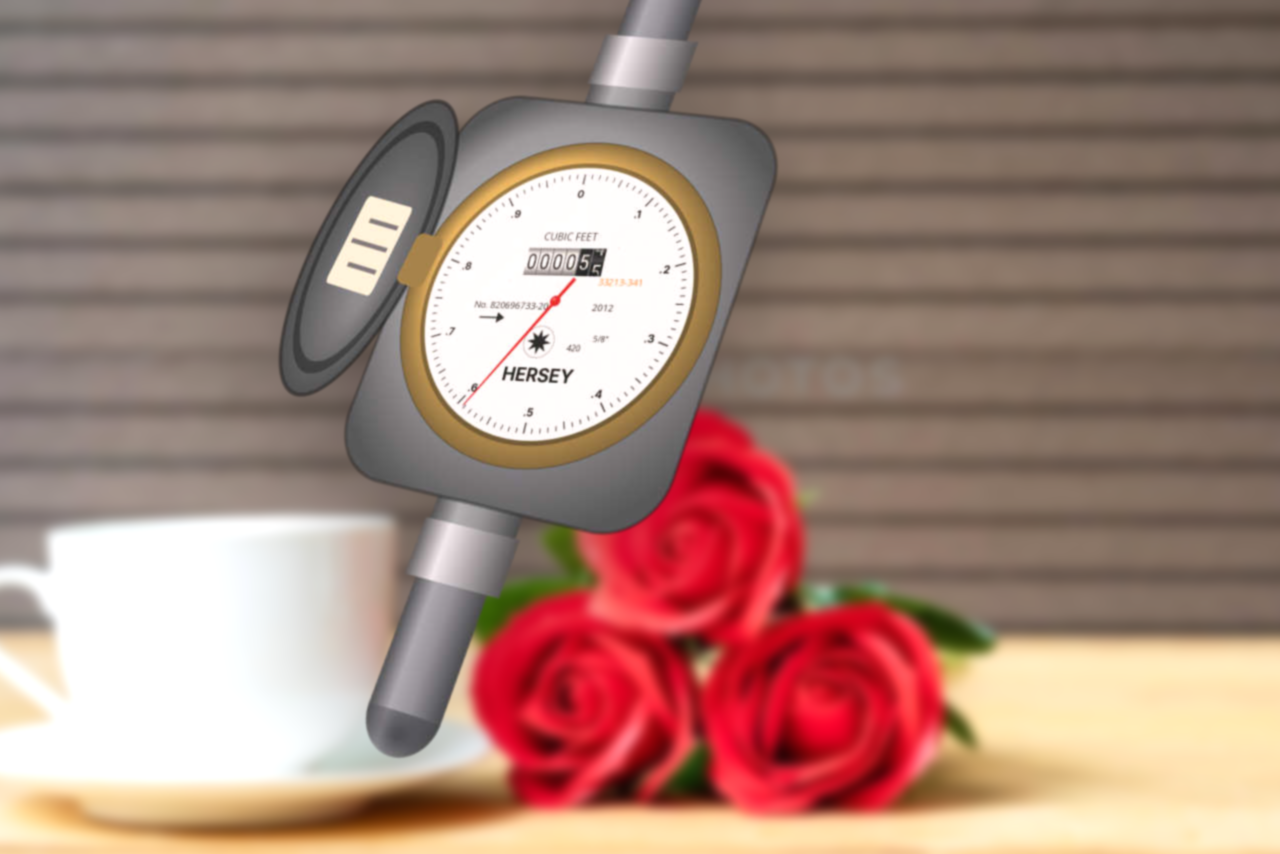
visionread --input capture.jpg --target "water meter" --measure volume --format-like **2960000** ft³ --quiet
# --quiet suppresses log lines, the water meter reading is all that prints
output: **54.59** ft³
